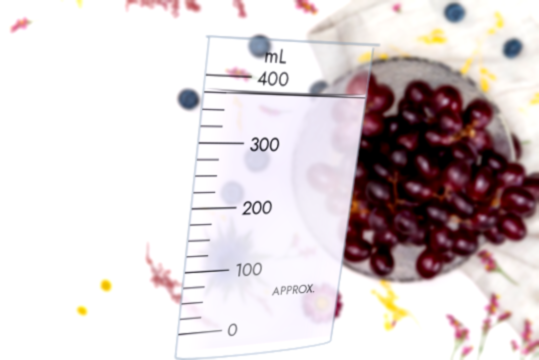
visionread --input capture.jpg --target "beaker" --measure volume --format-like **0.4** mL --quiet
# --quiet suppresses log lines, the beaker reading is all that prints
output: **375** mL
